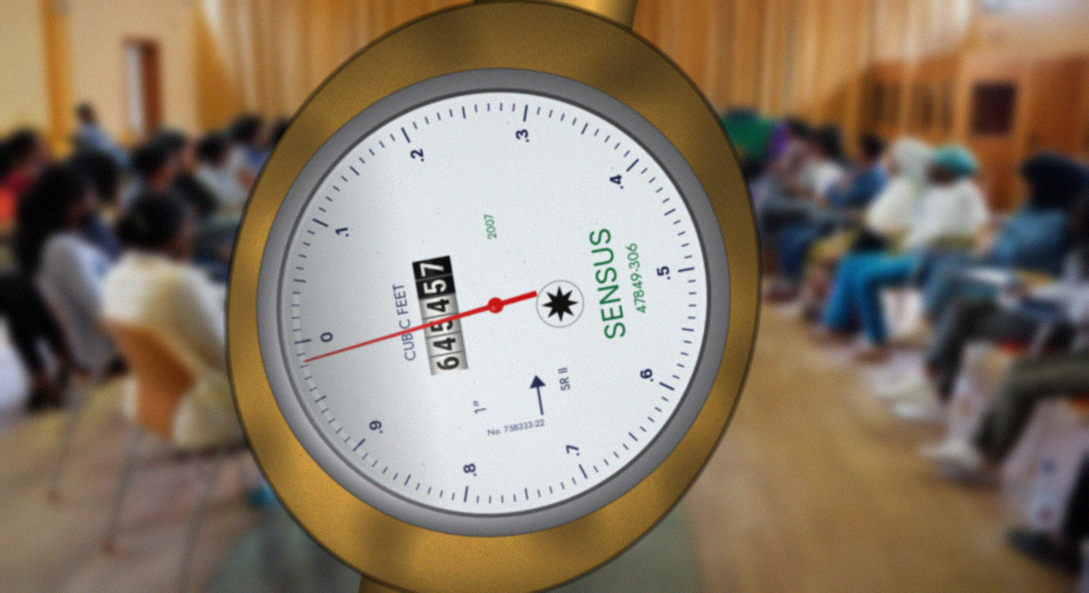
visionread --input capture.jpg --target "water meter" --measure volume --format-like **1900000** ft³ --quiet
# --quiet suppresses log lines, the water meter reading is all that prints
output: **645456.98** ft³
